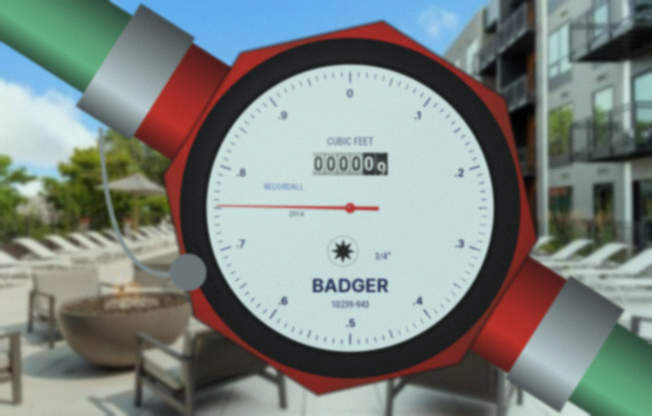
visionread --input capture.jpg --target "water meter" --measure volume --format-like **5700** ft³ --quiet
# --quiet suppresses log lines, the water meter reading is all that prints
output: **8.75** ft³
